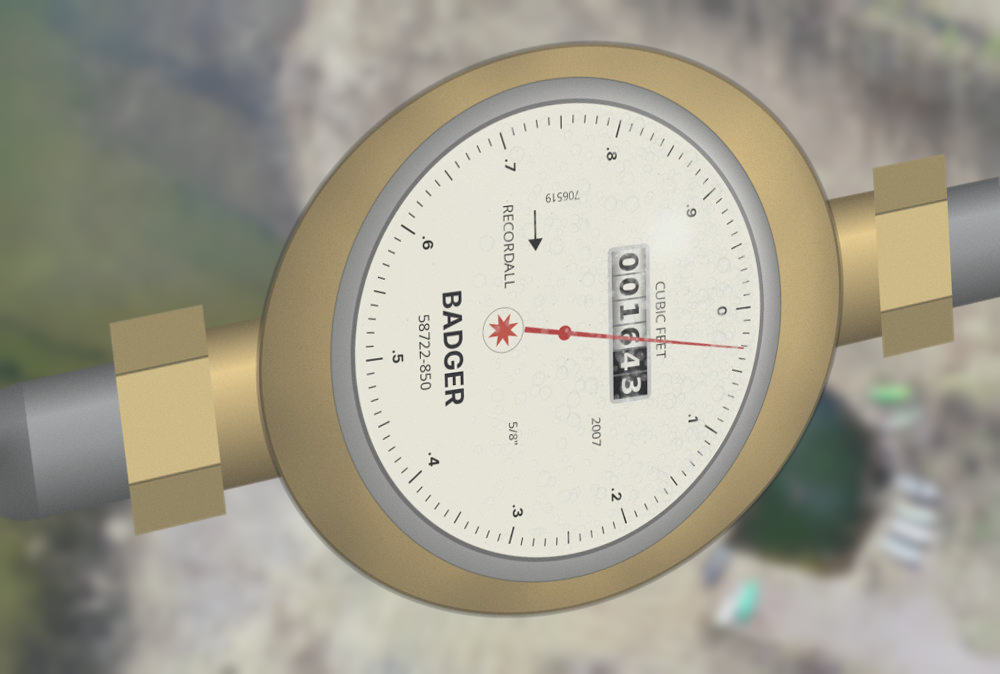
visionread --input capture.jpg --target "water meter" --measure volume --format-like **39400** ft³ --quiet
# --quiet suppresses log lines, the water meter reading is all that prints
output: **1643.03** ft³
